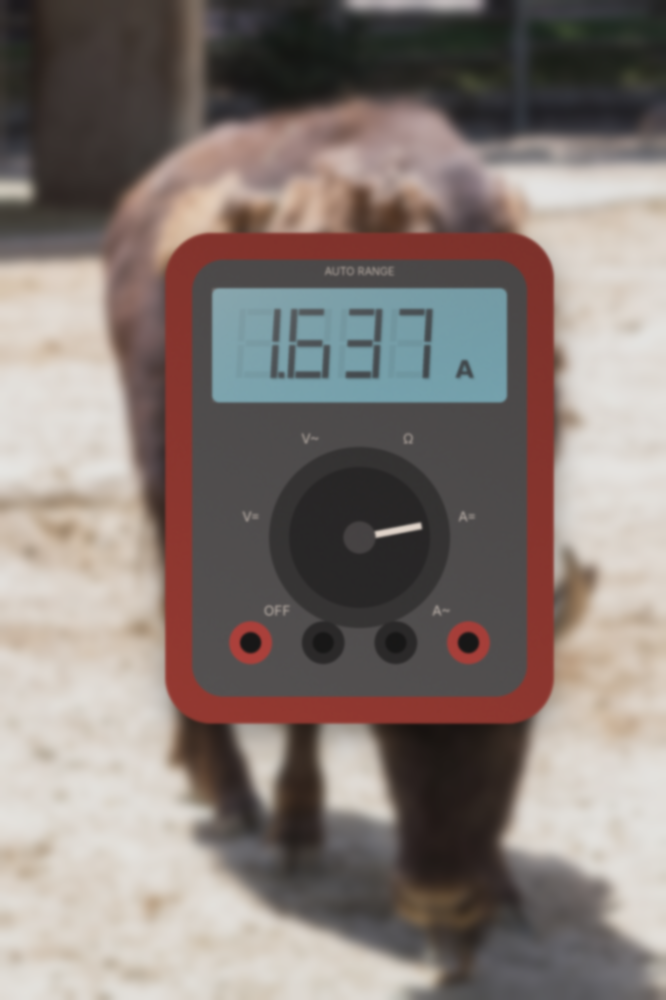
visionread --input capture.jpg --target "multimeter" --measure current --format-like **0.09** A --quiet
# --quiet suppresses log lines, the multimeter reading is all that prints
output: **1.637** A
